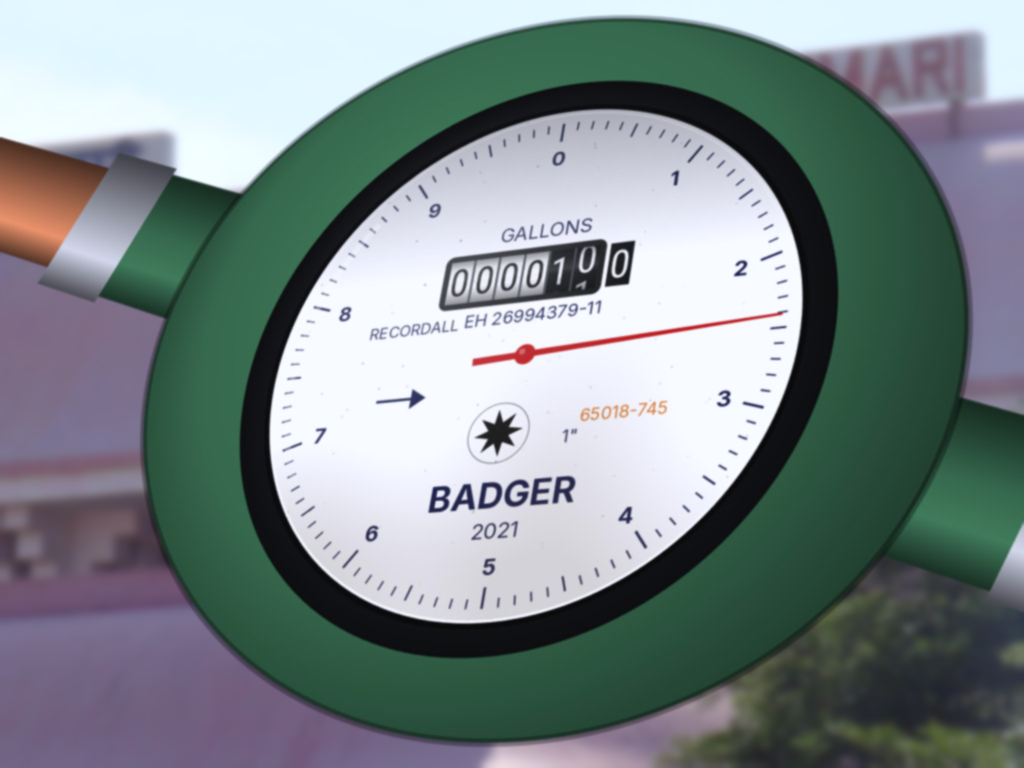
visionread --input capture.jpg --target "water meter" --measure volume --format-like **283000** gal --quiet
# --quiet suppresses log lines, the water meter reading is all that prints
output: **102.4** gal
